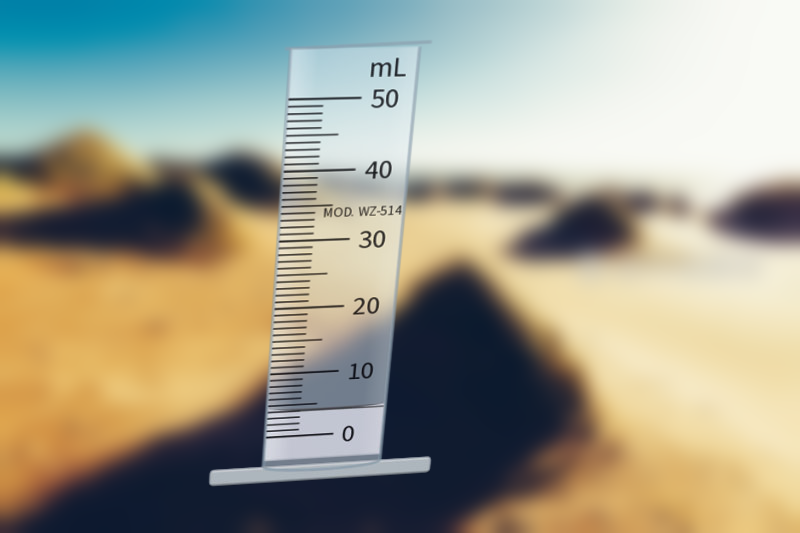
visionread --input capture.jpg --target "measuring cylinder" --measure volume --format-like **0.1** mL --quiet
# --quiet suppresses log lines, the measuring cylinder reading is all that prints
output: **4** mL
